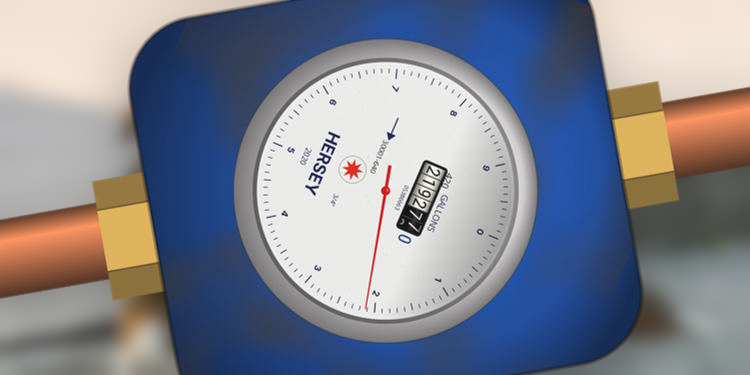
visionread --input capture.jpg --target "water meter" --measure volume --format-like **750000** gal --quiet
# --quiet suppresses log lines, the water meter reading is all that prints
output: **2192772.1** gal
